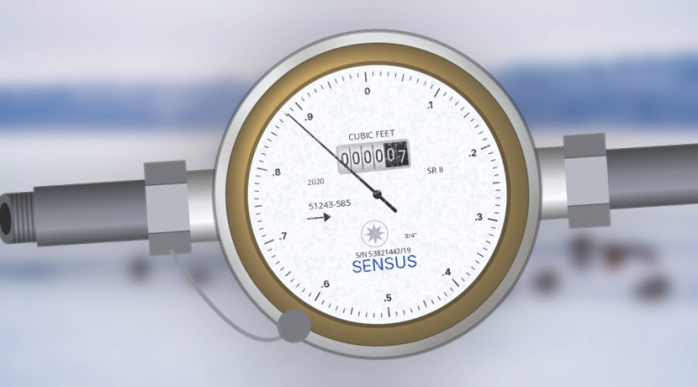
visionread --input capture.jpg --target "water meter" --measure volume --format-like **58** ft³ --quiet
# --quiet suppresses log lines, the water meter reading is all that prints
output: **6.88** ft³
